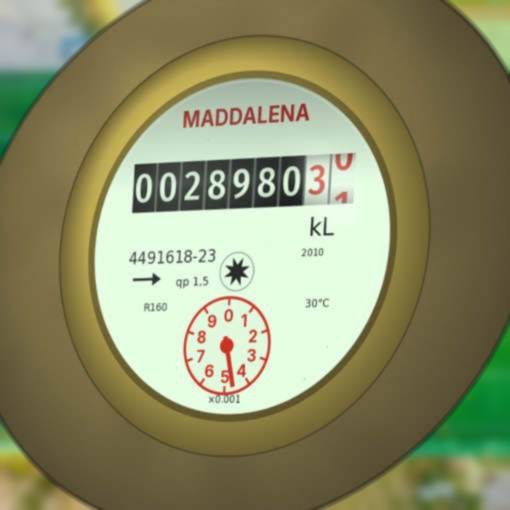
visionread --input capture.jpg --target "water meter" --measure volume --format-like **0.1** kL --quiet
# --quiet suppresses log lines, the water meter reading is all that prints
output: **28980.304** kL
